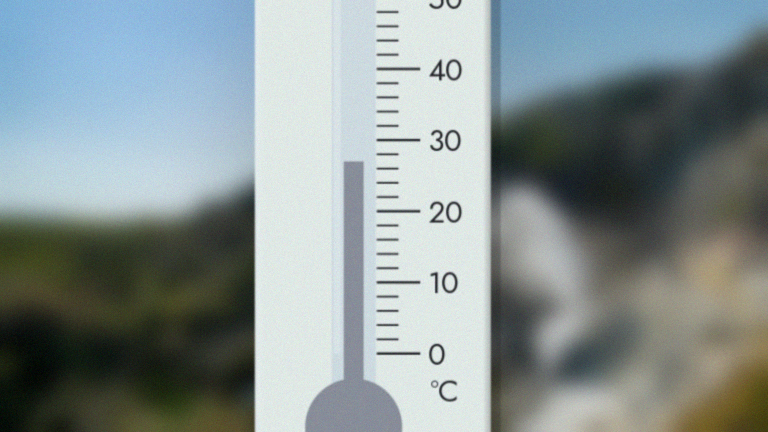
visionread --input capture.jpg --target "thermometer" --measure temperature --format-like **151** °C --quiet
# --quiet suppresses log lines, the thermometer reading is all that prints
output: **27** °C
